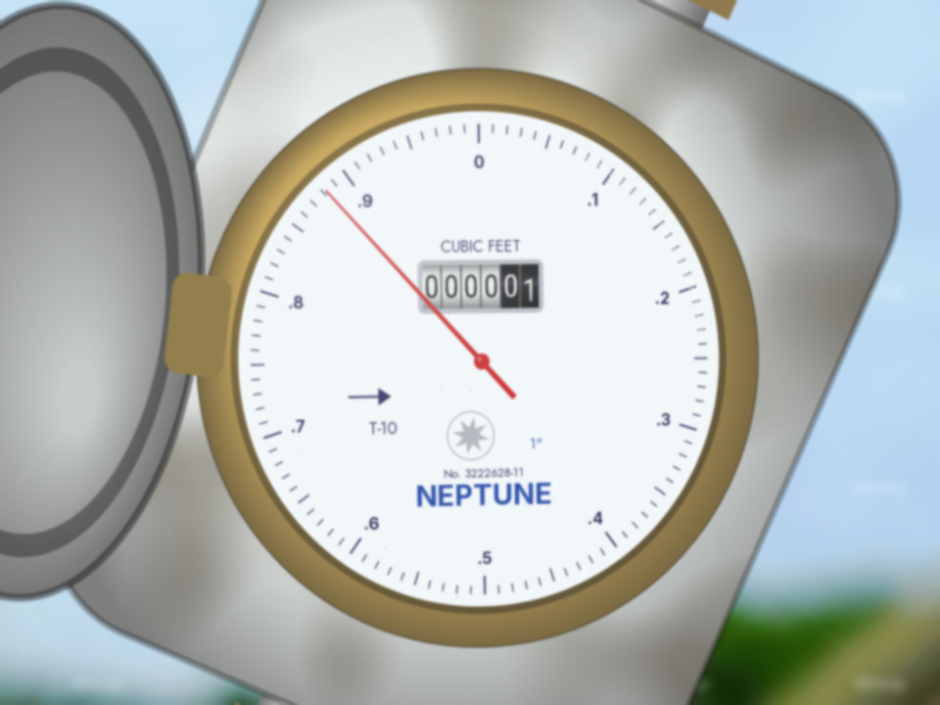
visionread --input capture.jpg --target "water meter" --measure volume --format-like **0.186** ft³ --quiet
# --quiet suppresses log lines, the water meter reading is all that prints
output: **0.88** ft³
